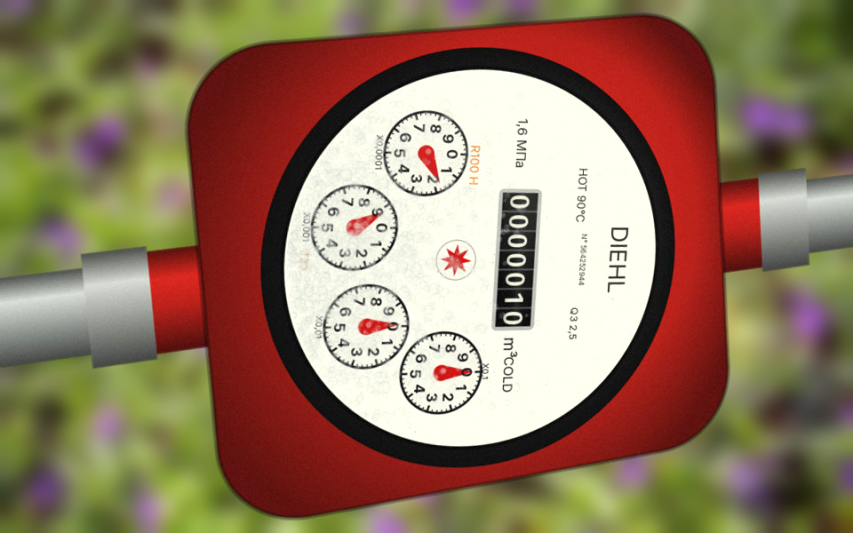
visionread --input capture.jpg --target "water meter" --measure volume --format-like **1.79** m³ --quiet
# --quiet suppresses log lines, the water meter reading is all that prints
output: **9.9991** m³
